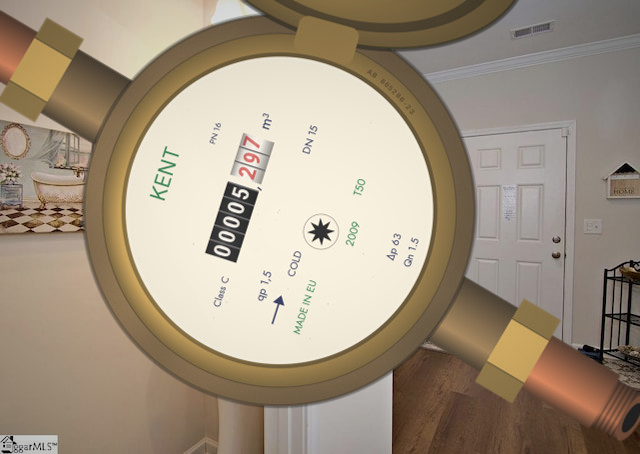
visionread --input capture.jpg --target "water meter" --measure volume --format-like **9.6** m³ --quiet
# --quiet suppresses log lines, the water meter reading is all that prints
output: **5.297** m³
